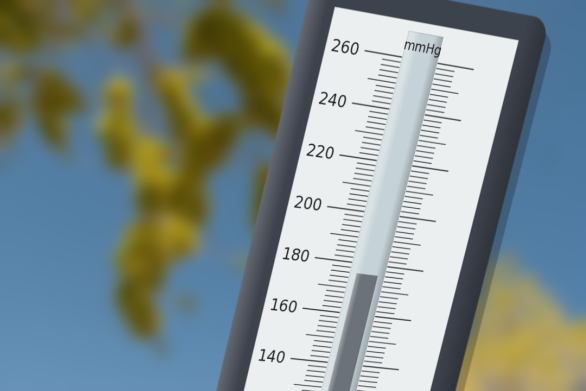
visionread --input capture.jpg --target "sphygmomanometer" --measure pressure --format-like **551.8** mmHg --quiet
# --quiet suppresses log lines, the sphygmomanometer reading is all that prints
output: **176** mmHg
